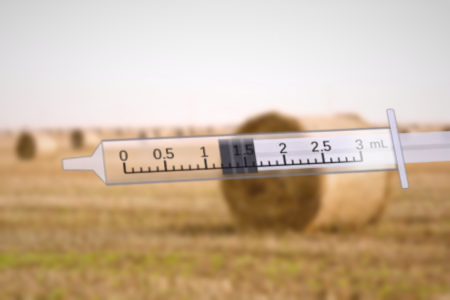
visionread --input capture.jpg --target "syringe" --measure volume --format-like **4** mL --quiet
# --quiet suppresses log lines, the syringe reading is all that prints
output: **1.2** mL
